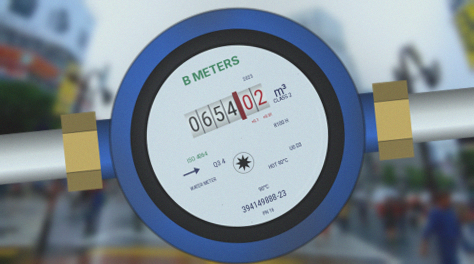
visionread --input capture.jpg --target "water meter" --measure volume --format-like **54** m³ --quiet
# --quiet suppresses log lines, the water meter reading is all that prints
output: **654.02** m³
